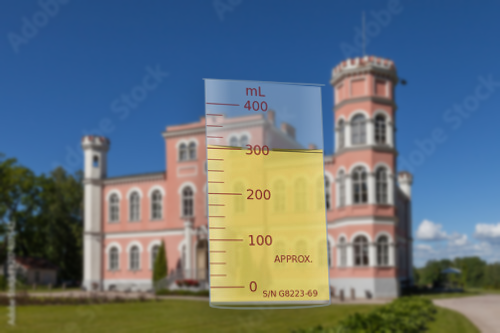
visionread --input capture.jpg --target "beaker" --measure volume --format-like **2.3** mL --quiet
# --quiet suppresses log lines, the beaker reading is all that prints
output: **300** mL
